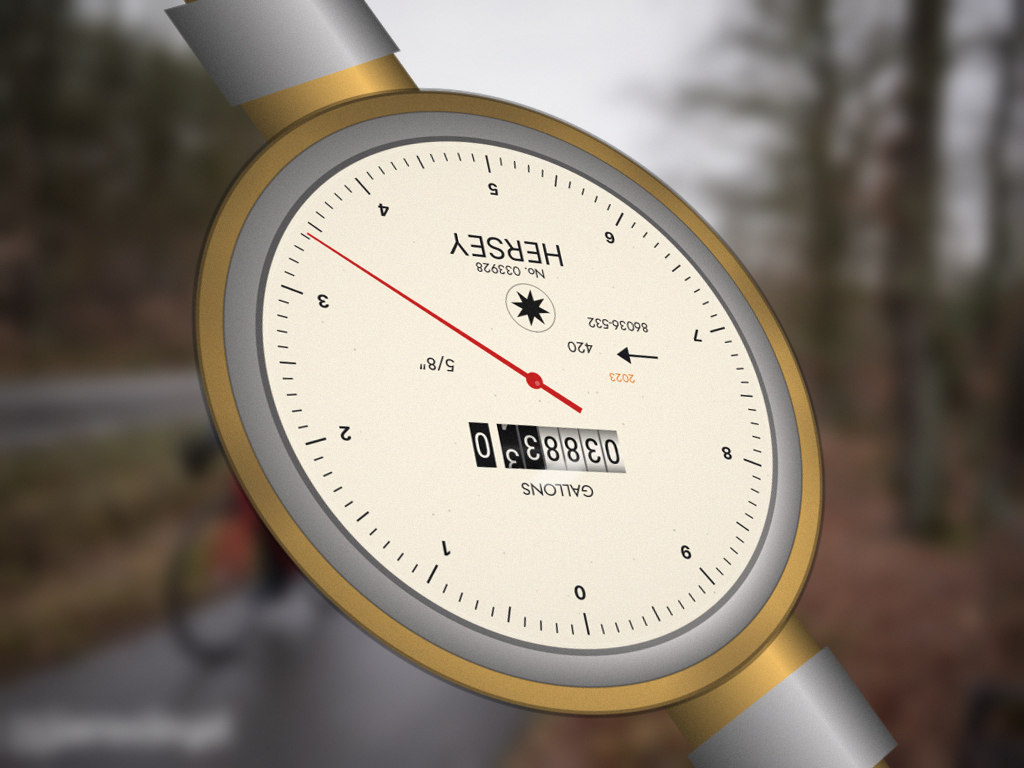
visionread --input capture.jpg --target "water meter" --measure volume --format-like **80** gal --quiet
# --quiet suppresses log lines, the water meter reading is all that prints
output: **388333.4** gal
